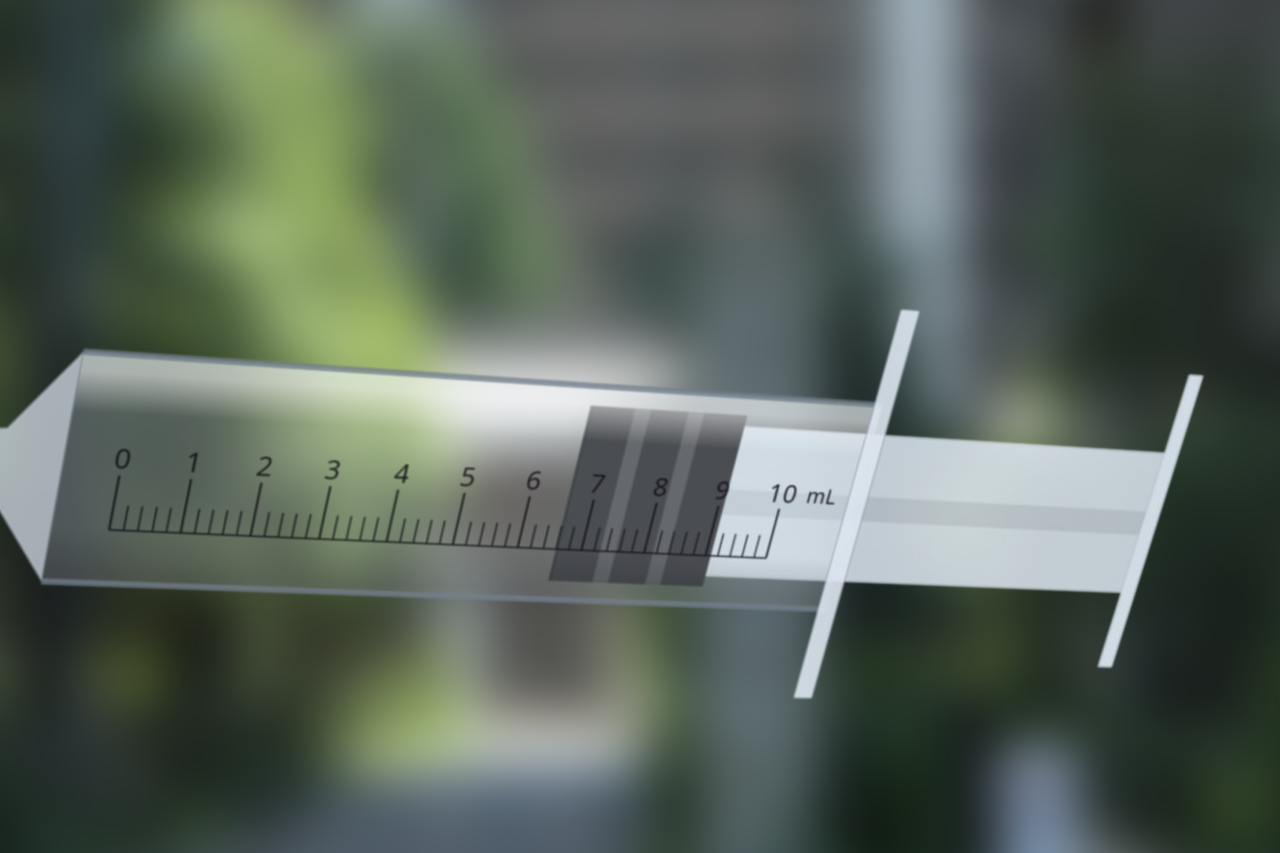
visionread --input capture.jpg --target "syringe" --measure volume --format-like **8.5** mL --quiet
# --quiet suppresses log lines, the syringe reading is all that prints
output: **6.6** mL
